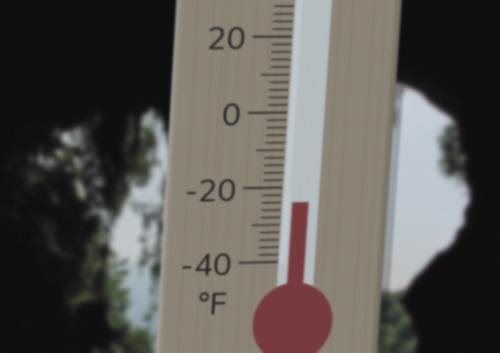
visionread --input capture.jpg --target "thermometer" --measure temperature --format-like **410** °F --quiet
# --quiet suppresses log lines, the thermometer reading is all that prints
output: **-24** °F
